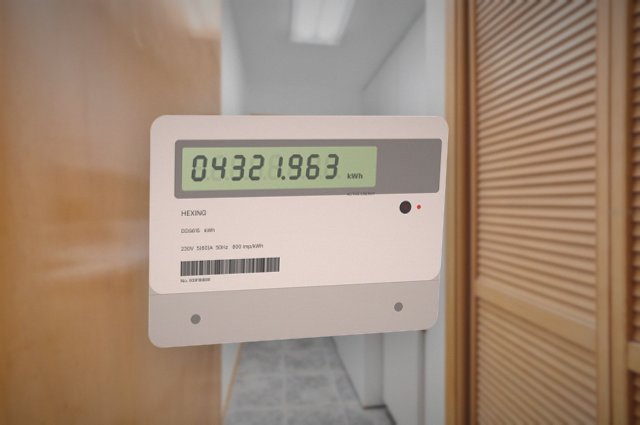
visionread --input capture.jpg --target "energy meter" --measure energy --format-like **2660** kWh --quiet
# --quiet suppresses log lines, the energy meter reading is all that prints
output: **4321.963** kWh
